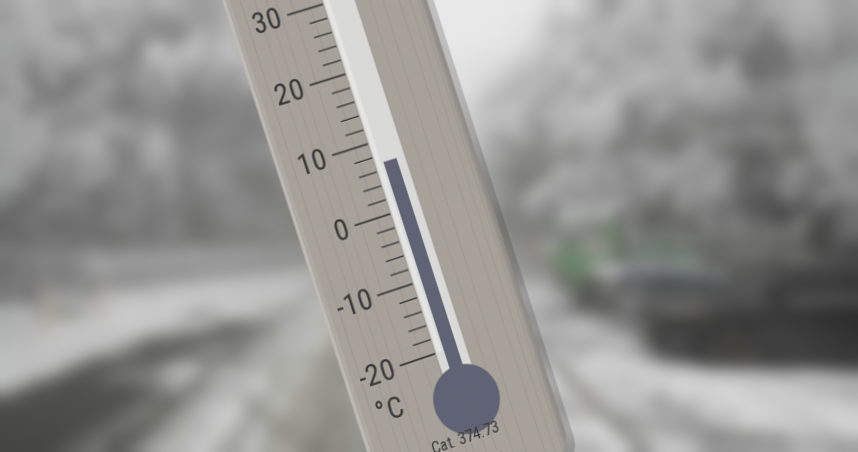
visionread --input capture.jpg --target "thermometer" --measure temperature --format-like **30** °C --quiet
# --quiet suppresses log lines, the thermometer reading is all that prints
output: **7** °C
